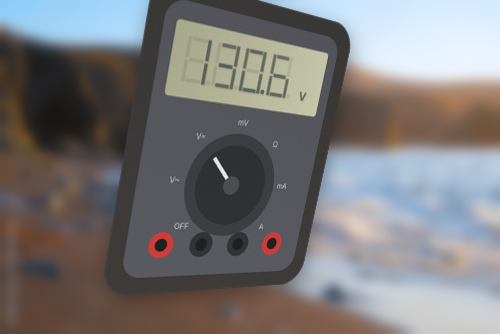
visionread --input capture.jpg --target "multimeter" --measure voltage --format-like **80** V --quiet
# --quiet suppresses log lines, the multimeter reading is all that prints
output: **130.6** V
